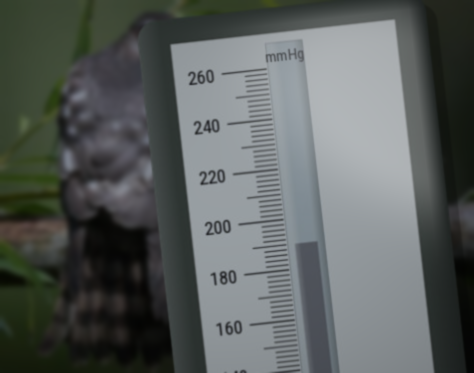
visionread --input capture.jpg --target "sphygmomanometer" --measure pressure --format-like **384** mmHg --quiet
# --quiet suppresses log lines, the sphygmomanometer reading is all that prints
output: **190** mmHg
